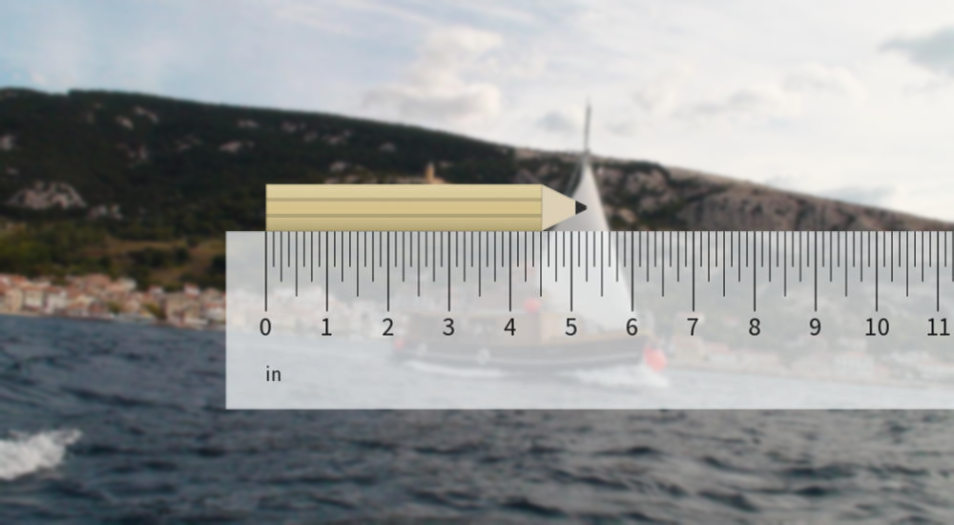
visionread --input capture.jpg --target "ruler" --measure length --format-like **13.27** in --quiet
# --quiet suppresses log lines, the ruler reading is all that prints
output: **5.25** in
